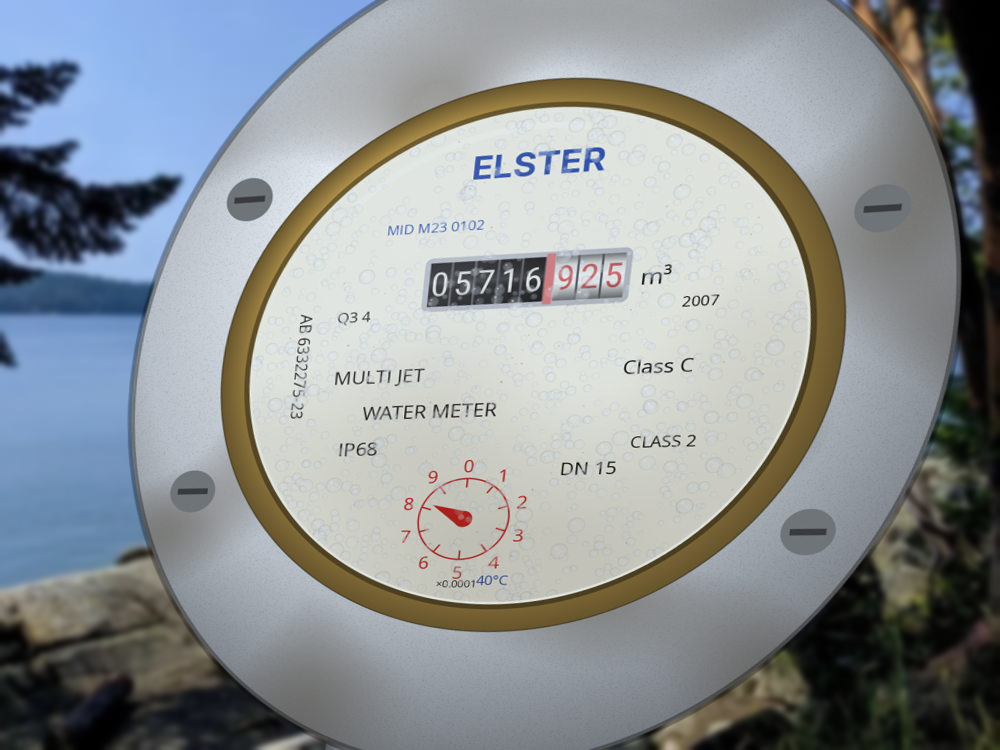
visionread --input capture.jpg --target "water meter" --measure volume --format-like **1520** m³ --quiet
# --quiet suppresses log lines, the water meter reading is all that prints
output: **5716.9258** m³
